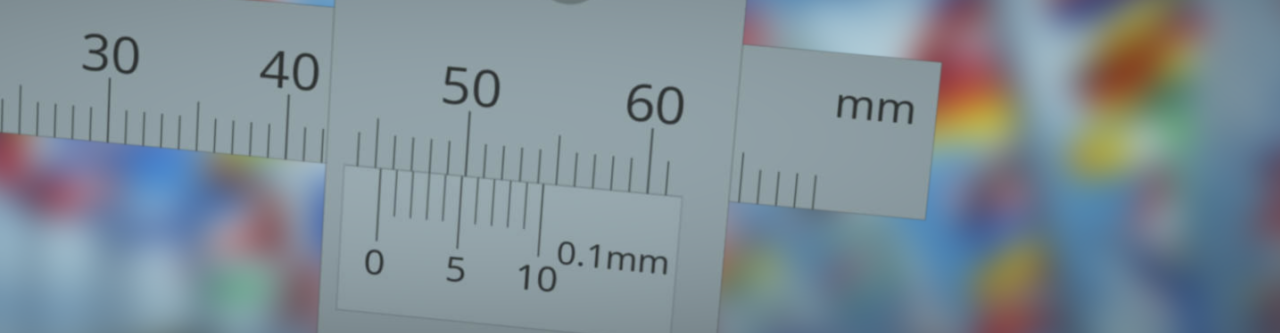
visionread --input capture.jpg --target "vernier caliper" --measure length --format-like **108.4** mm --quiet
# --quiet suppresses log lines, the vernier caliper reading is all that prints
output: **45.3** mm
